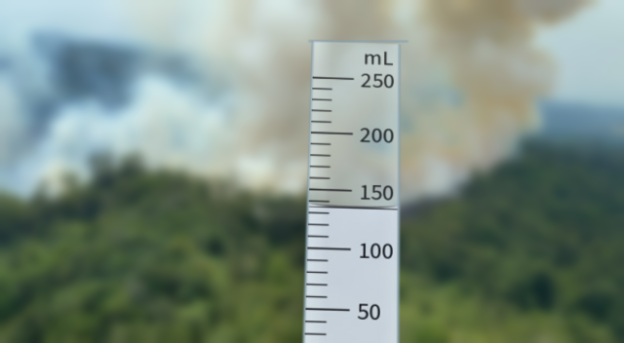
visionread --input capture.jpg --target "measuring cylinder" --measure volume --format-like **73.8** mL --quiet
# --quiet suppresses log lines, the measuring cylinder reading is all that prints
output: **135** mL
